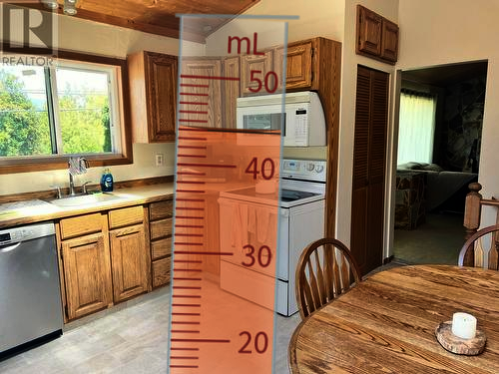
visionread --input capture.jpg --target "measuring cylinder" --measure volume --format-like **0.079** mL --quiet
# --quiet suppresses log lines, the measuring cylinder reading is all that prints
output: **44** mL
